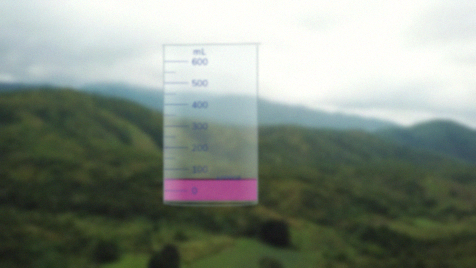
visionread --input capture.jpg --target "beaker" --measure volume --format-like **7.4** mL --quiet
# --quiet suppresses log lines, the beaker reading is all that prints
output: **50** mL
